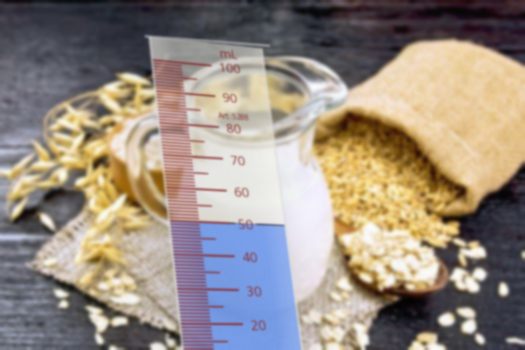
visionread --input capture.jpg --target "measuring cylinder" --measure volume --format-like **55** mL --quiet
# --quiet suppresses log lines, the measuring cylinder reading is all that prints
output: **50** mL
